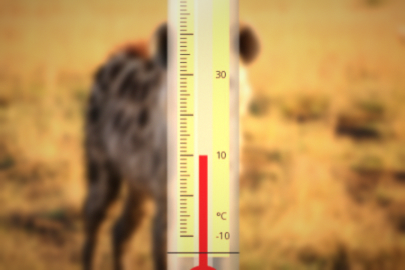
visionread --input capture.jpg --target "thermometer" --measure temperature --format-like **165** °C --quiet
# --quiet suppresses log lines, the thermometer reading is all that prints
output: **10** °C
